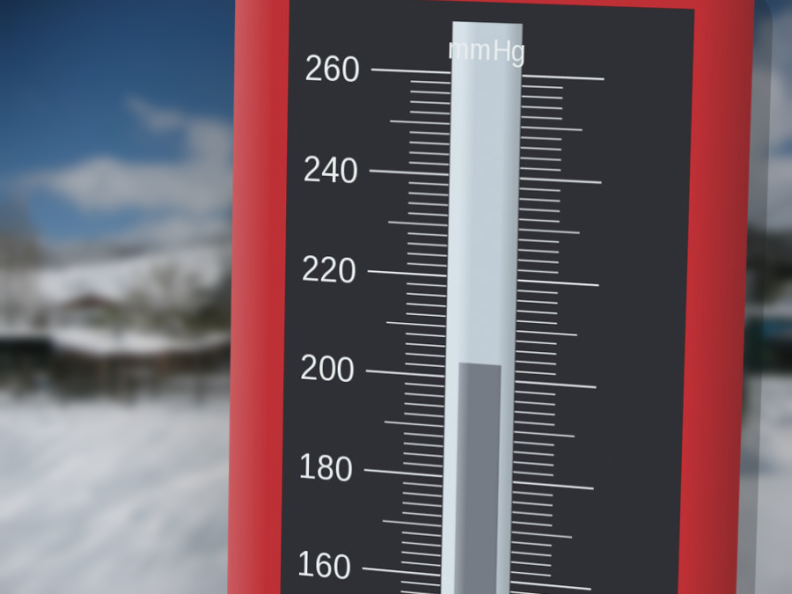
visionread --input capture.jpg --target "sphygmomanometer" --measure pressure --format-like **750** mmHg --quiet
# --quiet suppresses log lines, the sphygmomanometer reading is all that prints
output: **203** mmHg
